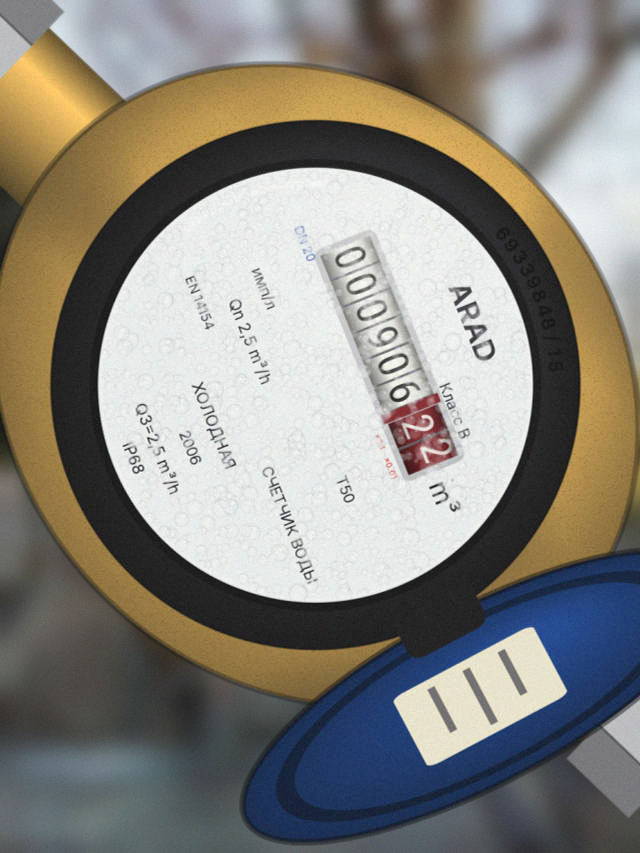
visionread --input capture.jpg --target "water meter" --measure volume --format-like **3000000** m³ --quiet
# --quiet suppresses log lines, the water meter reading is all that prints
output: **906.22** m³
